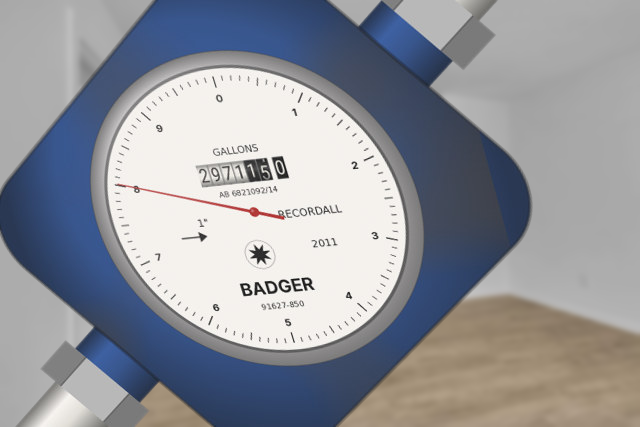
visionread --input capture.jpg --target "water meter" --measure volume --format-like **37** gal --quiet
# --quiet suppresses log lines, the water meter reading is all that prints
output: **2971148.0** gal
